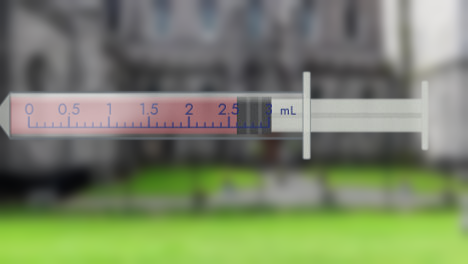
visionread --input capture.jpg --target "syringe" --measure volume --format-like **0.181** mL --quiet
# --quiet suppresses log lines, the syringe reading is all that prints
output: **2.6** mL
